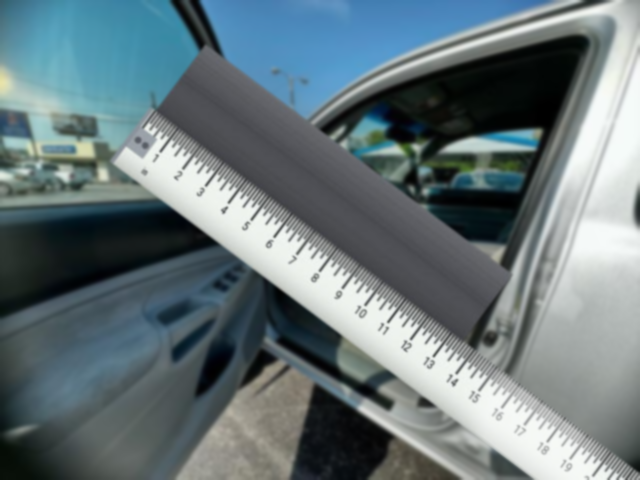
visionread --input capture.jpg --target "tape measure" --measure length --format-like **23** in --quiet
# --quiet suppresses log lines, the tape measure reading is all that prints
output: **13.5** in
